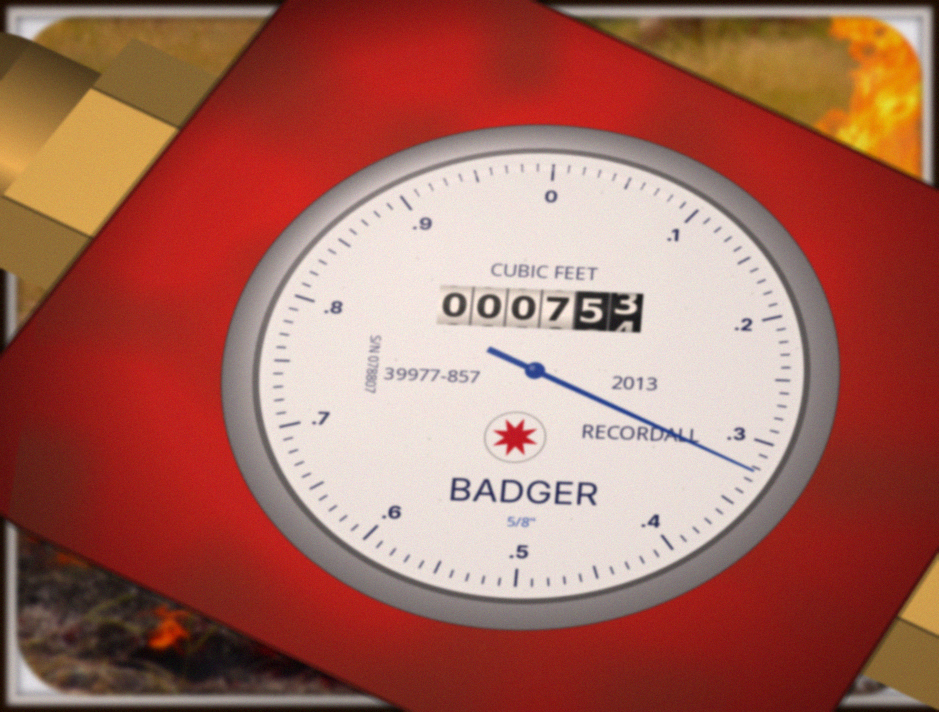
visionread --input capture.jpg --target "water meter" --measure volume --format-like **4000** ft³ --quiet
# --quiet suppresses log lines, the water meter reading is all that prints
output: **753.32** ft³
